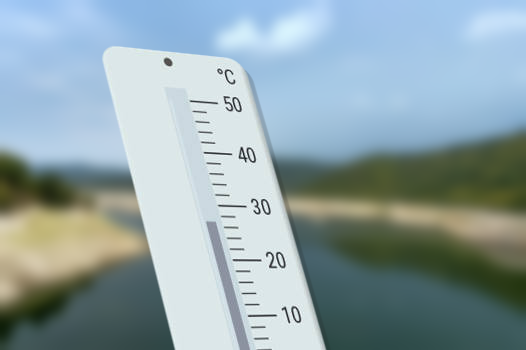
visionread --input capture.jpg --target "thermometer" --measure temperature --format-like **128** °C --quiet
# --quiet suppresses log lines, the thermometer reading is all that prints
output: **27** °C
